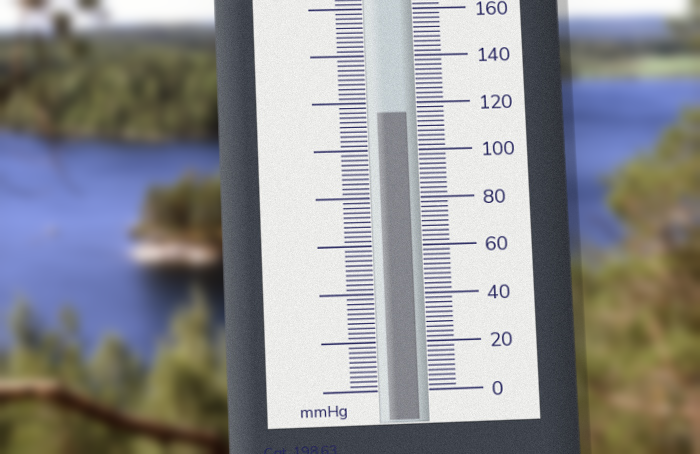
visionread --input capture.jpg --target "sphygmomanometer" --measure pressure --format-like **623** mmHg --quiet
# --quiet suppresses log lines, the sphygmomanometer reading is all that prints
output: **116** mmHg
